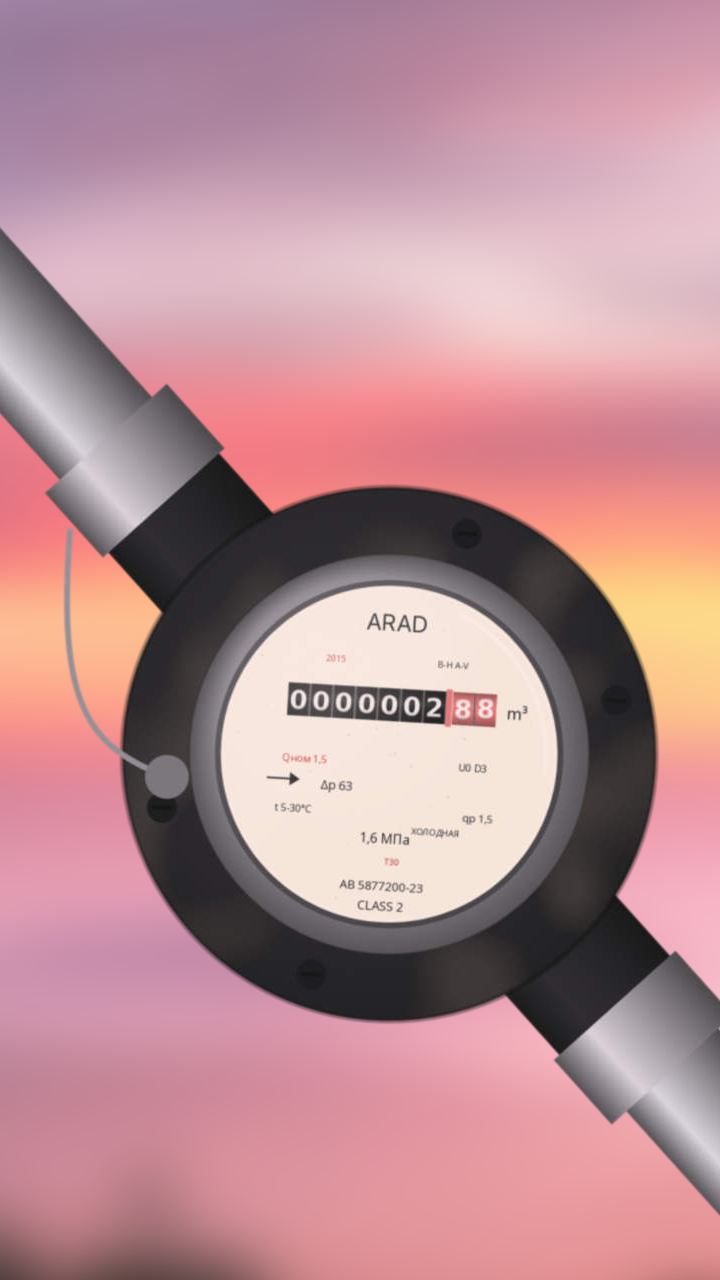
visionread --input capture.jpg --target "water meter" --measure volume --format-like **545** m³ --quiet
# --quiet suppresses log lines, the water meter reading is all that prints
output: **2.88** m³
